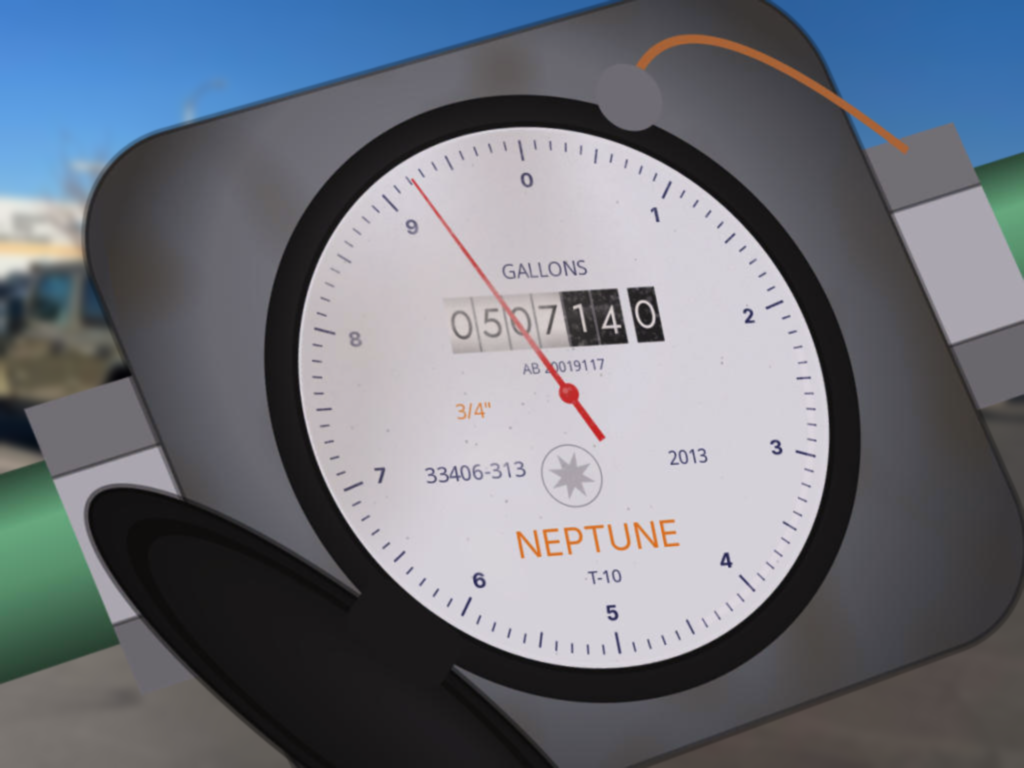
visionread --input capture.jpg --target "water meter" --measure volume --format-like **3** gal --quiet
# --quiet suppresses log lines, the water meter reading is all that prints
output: **507139.2** gal
